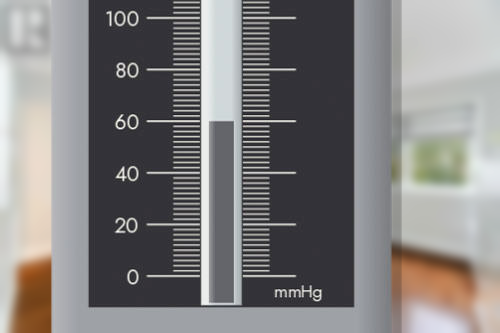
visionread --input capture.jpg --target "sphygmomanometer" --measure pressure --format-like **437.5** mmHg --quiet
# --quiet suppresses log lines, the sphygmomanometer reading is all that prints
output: **60** mmHg
